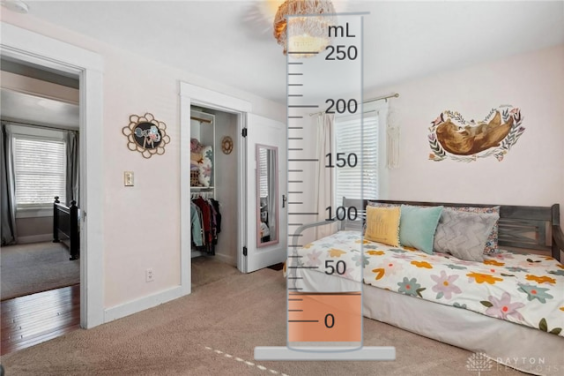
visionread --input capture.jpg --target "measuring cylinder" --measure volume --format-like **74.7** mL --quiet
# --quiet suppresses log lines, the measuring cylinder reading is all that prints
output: **25** mL
